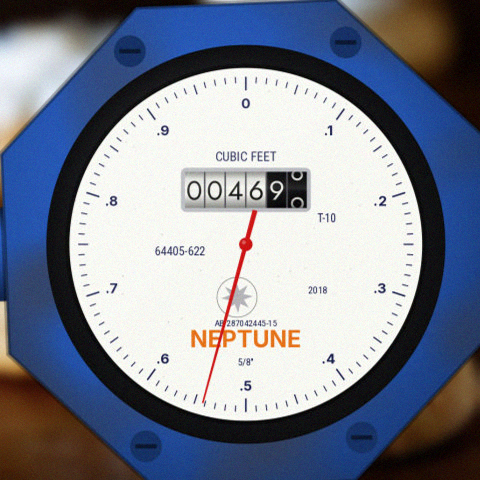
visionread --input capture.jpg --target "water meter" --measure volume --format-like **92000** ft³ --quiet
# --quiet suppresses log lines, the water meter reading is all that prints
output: **4698.54** ft³
